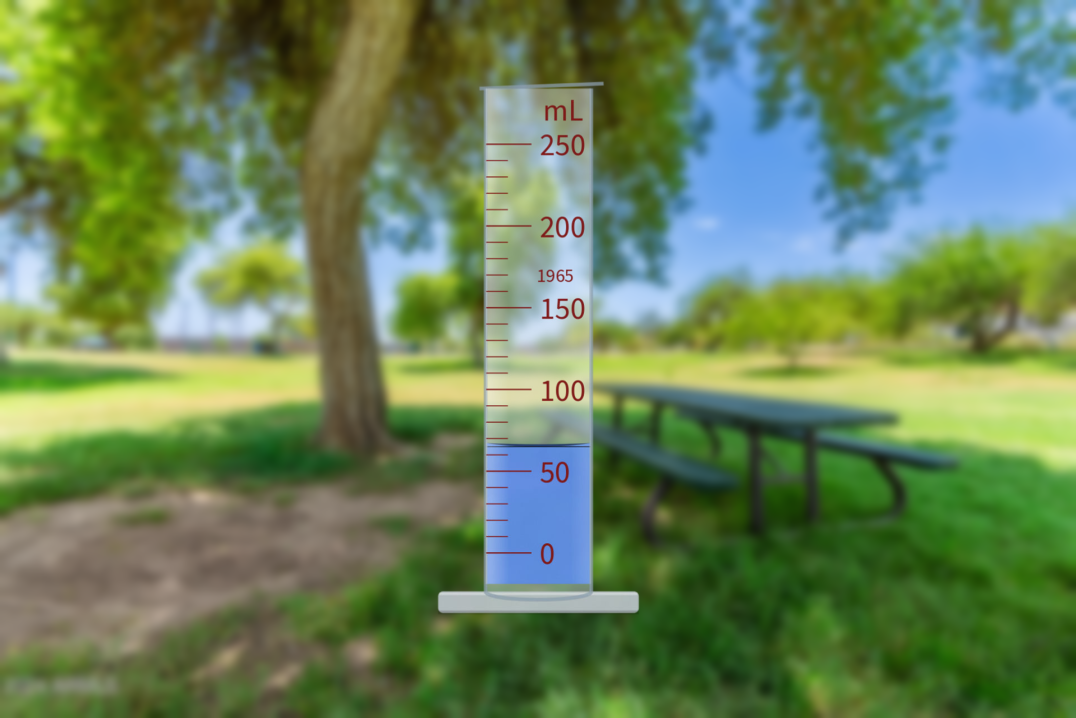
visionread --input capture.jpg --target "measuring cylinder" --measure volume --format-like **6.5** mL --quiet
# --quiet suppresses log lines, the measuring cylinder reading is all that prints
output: **65** mL
